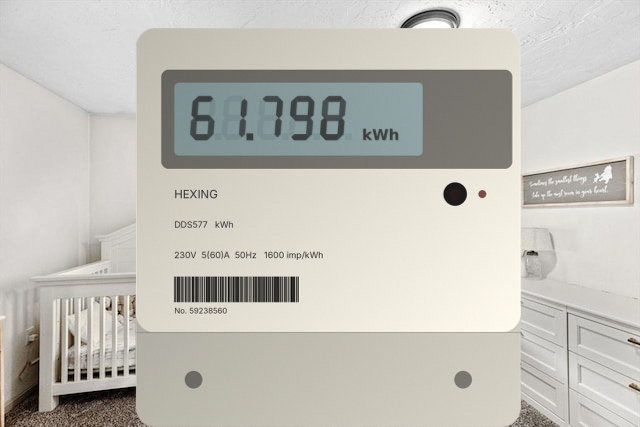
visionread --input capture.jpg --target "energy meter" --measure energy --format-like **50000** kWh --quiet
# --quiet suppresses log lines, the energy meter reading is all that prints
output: **61.798** kWh
